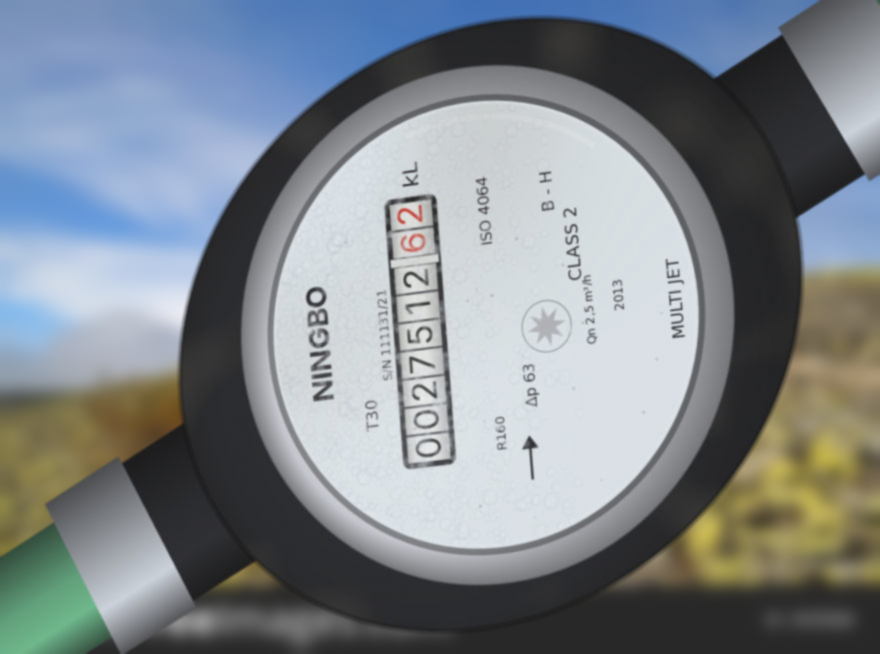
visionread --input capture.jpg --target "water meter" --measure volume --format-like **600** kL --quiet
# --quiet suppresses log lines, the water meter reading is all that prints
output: **27512.62** kL
